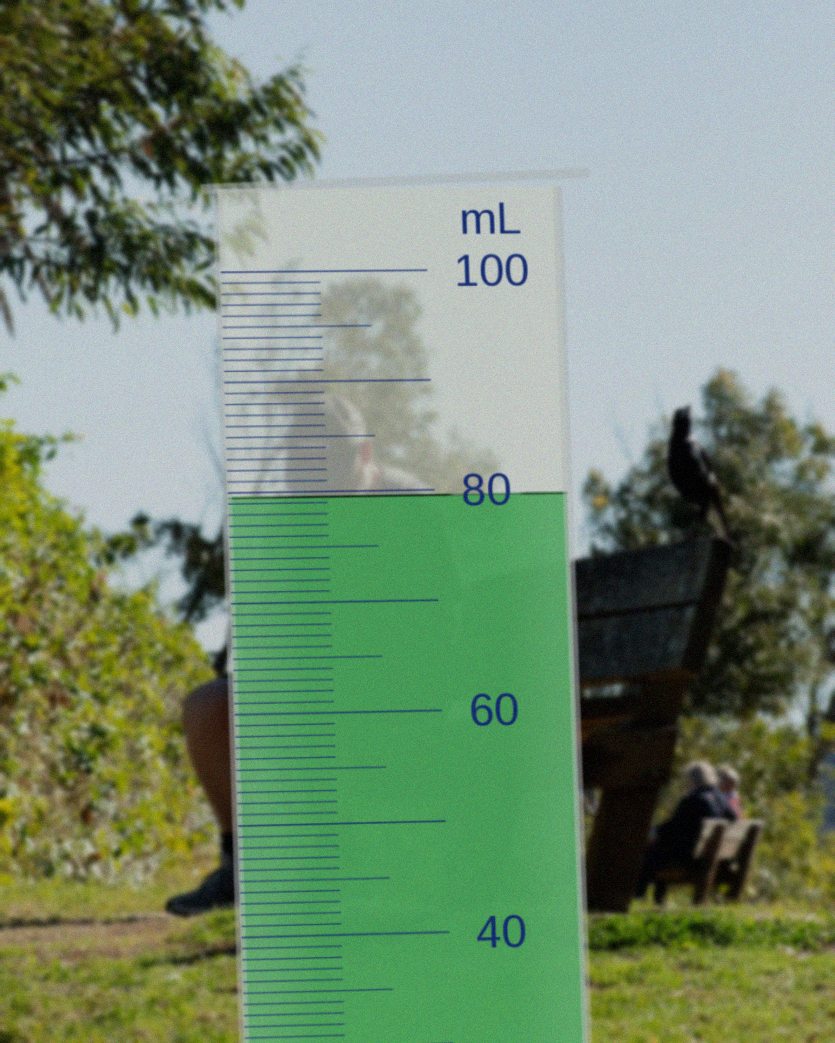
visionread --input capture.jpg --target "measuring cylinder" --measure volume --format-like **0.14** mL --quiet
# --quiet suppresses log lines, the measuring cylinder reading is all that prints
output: **79.5** mL
